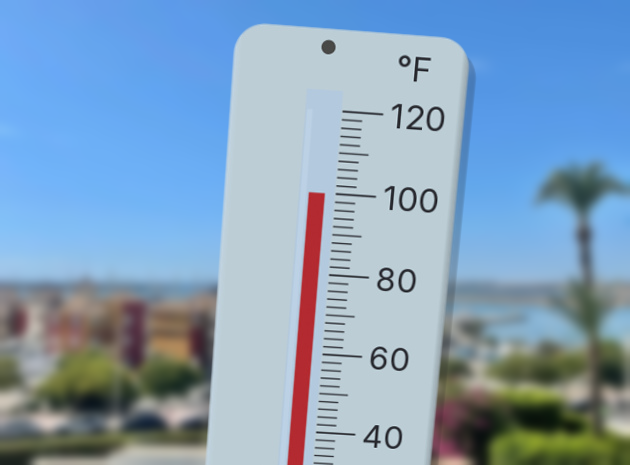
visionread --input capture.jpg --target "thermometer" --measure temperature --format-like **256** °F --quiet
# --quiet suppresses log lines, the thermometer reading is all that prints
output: **100** °F
